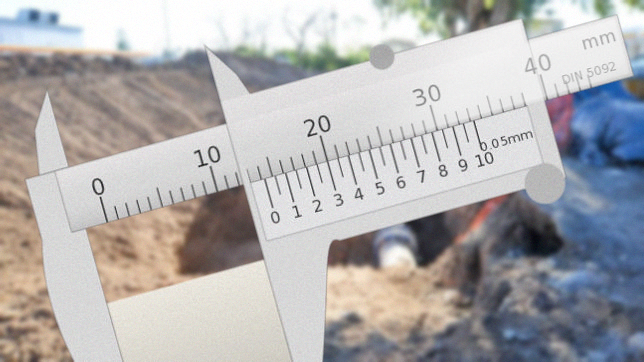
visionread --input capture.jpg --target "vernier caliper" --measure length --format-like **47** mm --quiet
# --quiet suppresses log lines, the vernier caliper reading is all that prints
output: **14.3** mm
